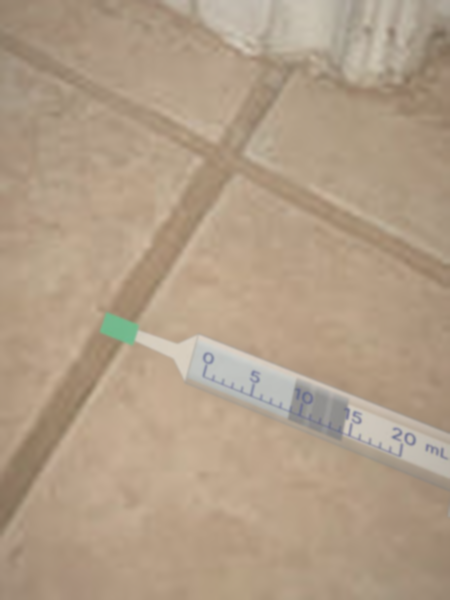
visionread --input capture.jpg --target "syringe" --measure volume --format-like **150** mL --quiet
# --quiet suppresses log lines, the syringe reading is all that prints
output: **9** mL
